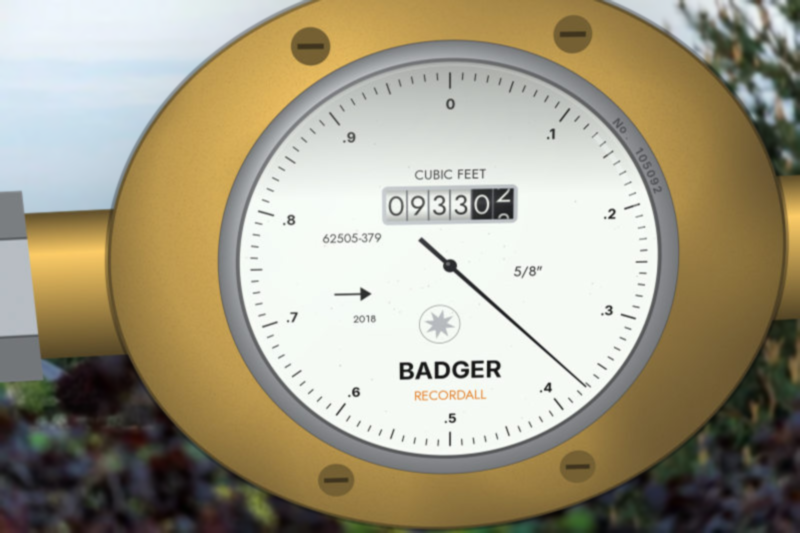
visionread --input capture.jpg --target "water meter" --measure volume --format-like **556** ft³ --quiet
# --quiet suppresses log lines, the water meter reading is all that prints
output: **93302.37** ft³
